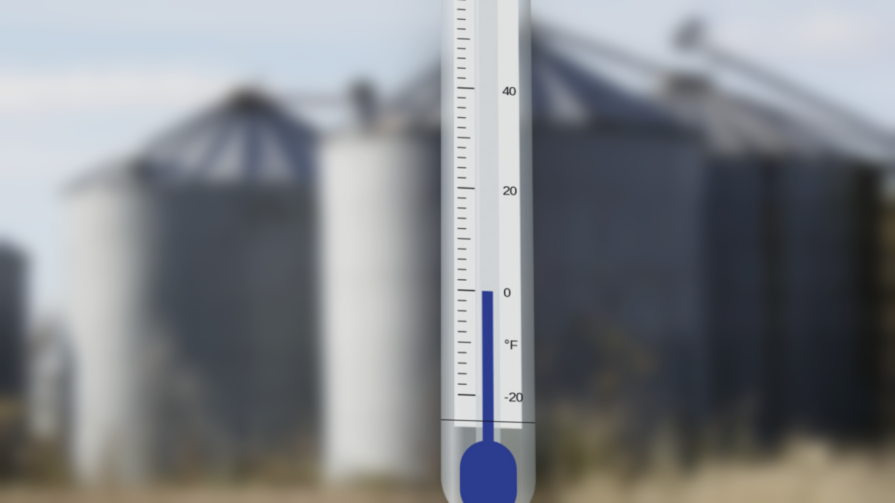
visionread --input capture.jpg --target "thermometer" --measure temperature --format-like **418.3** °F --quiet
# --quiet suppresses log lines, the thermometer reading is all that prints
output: **0** °F
